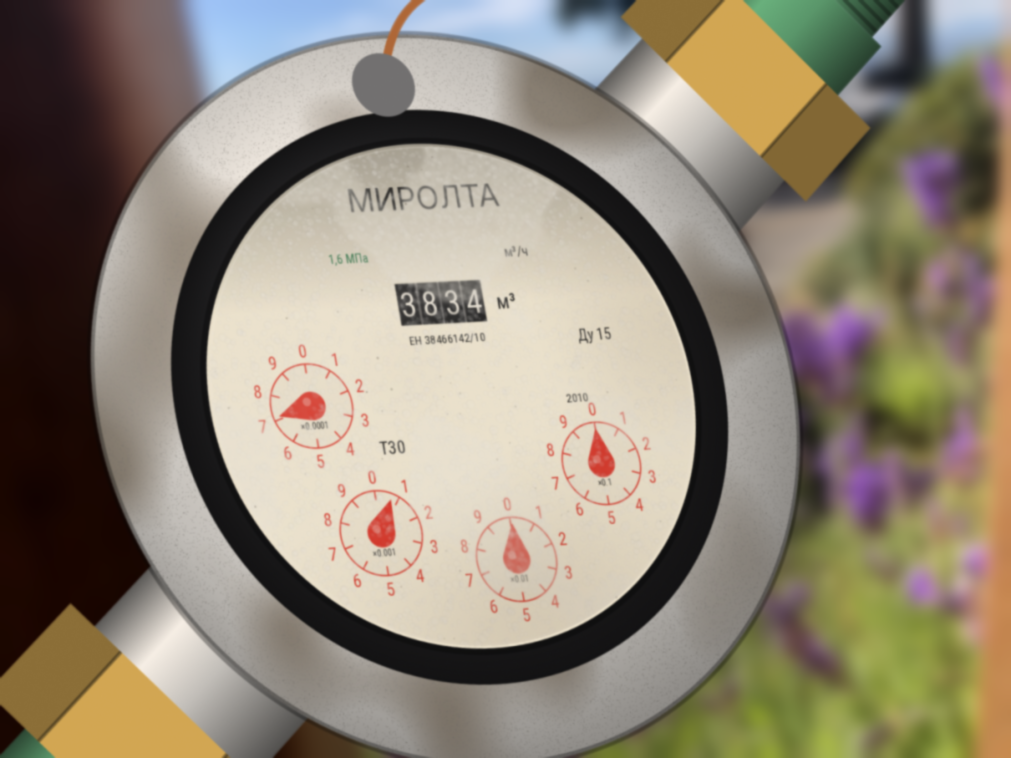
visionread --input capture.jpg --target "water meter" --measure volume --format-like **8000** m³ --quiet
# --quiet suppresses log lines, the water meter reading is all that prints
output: **3834.0007** m³
